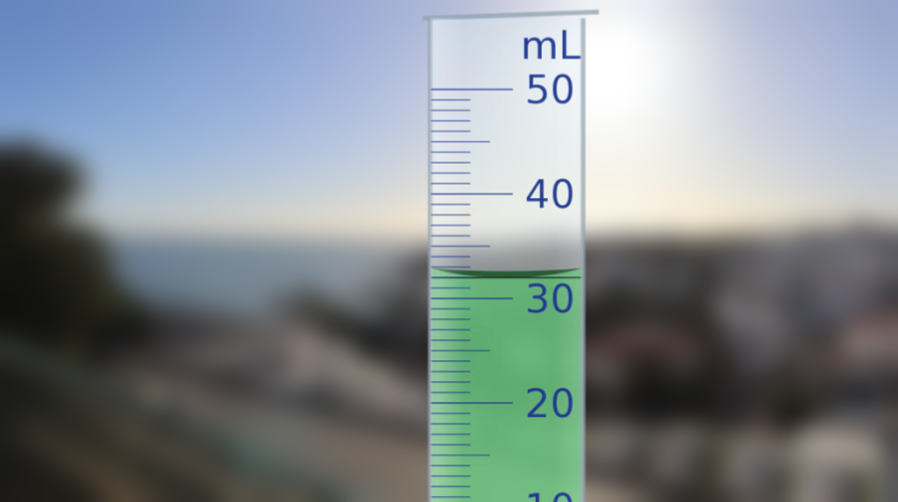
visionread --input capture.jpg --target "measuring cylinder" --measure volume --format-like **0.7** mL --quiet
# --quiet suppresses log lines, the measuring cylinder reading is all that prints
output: **32** mL
